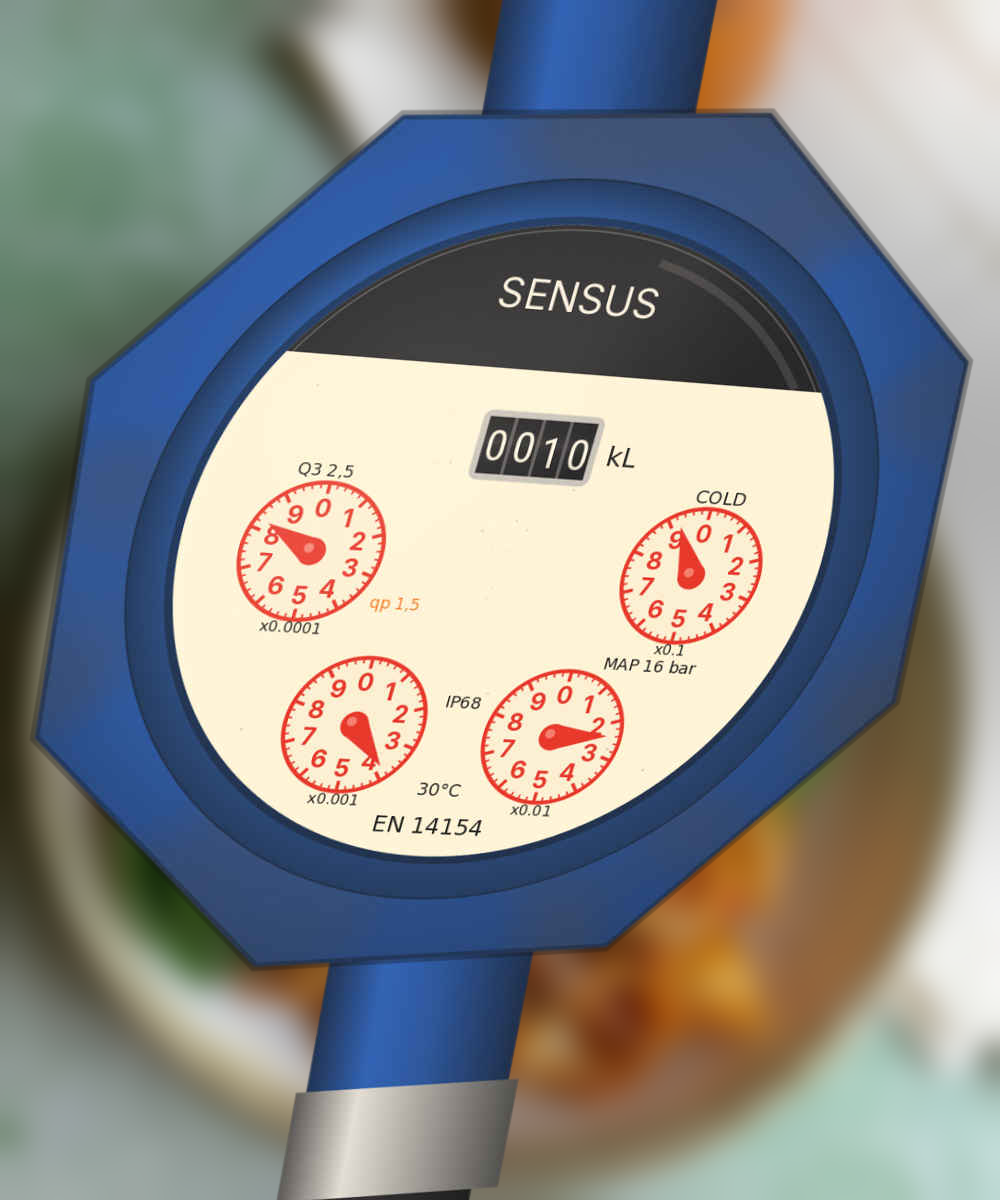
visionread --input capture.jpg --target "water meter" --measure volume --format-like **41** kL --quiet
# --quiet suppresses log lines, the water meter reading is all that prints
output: **9.9238** kL
